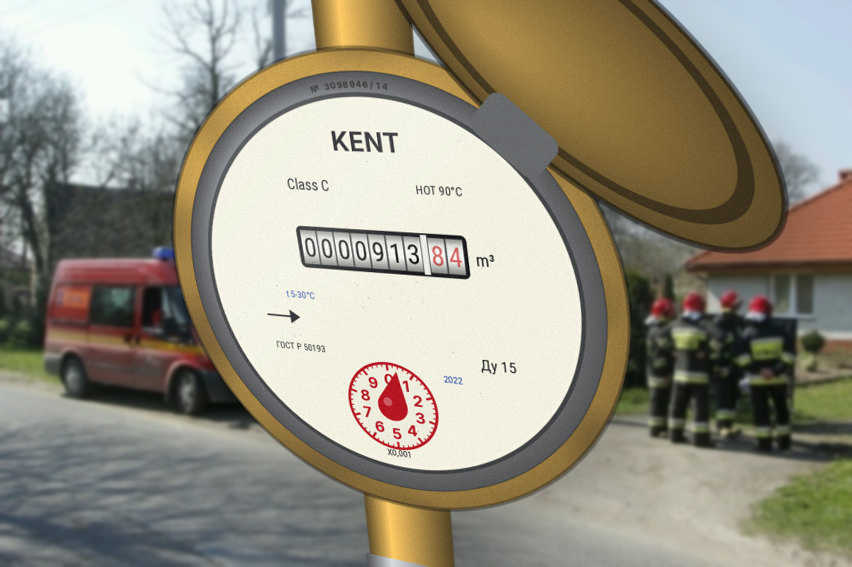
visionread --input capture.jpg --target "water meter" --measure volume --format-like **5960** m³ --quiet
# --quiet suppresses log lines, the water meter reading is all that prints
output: **913.840** m³
